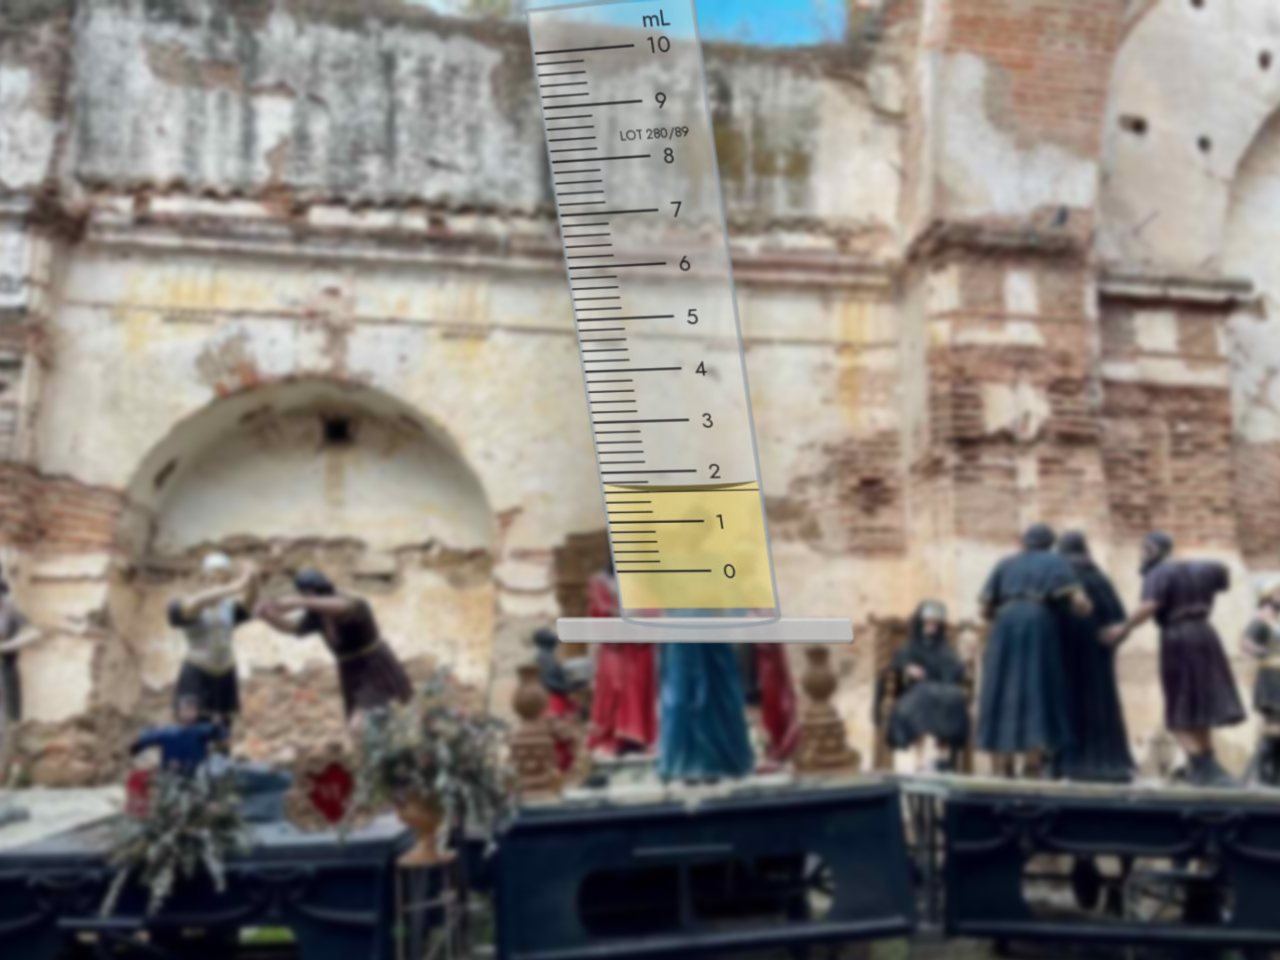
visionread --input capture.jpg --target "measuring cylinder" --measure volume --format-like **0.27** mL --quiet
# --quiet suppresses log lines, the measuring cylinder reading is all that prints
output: **1.6** mL
